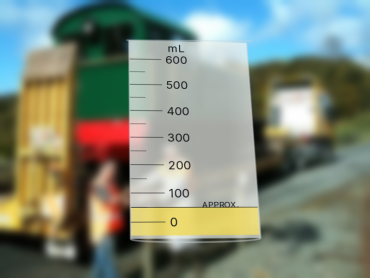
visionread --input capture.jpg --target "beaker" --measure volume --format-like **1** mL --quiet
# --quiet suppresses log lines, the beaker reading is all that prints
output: **50** mL
